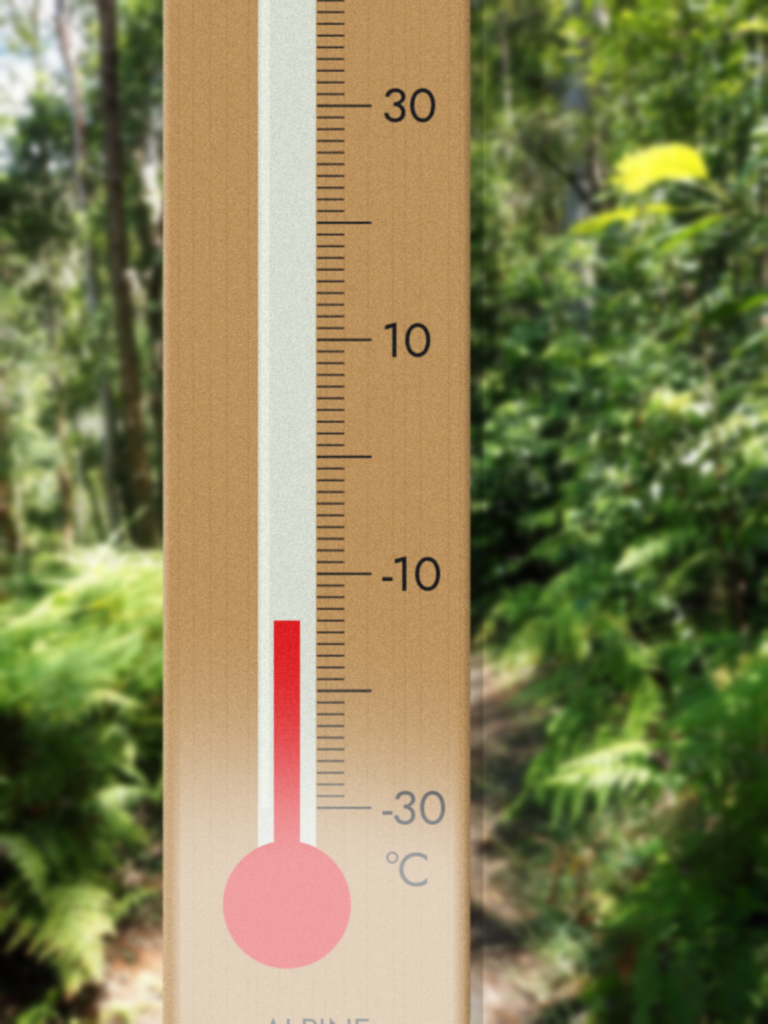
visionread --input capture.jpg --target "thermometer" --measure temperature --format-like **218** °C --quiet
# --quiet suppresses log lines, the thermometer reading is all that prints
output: **-14** °C
